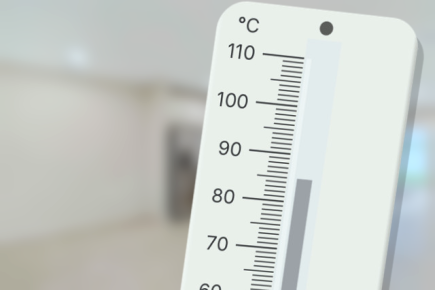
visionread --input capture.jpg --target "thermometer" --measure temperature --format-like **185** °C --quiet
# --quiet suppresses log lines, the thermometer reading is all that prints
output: **85** °C
